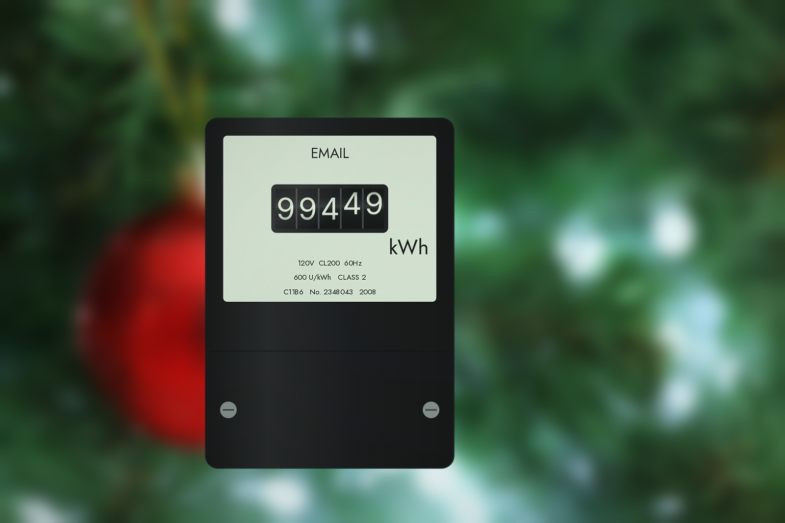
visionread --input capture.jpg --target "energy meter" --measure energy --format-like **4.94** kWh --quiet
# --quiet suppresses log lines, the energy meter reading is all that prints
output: **99449** kWh
